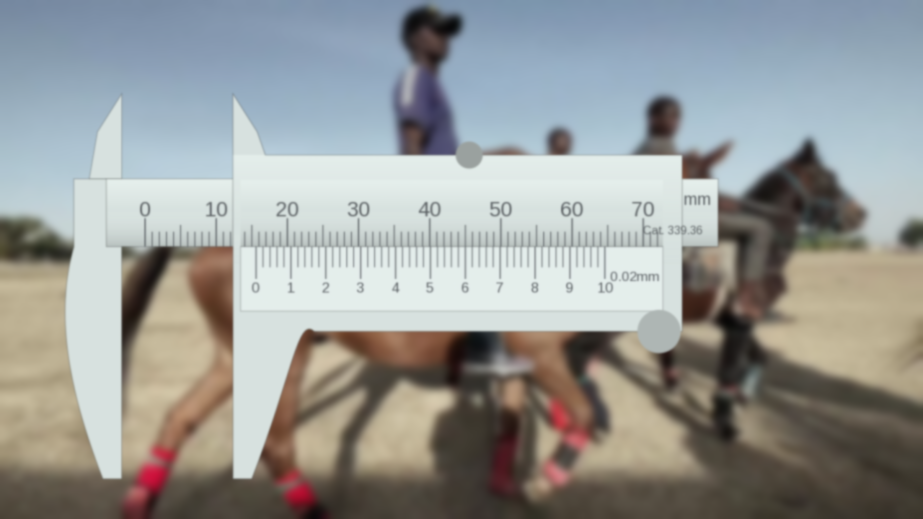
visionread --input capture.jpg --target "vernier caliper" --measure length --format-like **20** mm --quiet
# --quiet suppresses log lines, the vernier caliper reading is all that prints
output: **15.6** mm
